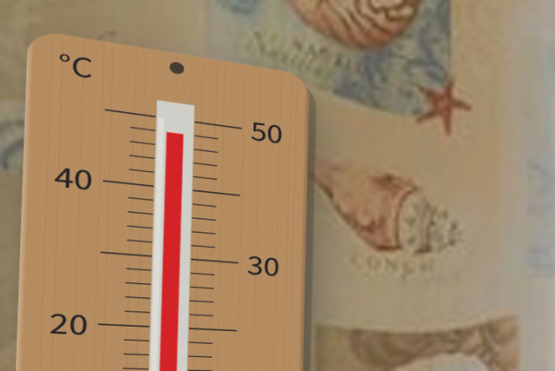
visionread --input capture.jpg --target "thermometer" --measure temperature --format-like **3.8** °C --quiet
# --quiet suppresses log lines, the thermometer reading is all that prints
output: **48** °C
